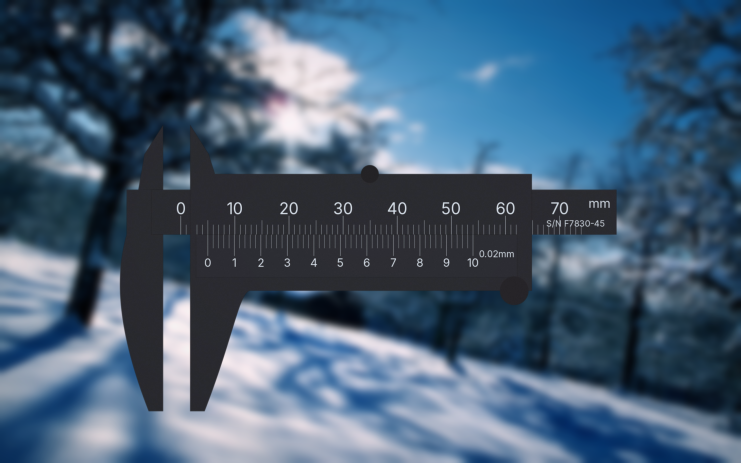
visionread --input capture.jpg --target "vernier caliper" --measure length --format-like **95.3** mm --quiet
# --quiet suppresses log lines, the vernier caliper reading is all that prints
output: **5.0** mm
